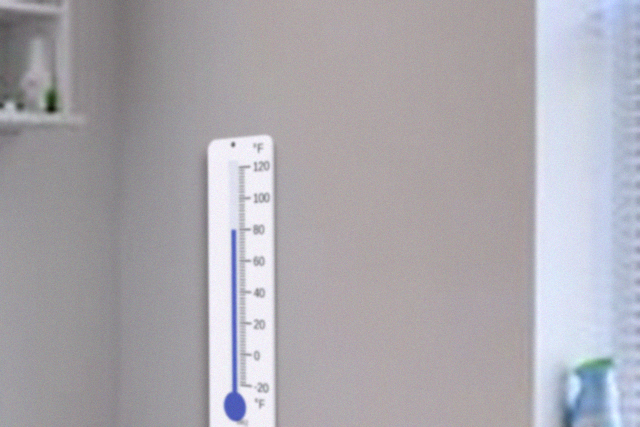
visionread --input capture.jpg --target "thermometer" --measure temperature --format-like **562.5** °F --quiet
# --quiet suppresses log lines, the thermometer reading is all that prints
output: **80** °F
